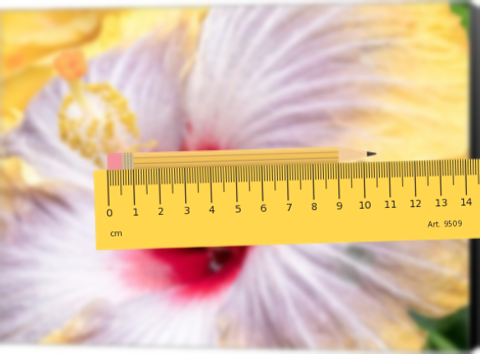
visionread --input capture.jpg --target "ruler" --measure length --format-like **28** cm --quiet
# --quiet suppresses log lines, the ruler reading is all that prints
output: **10.5** cm
